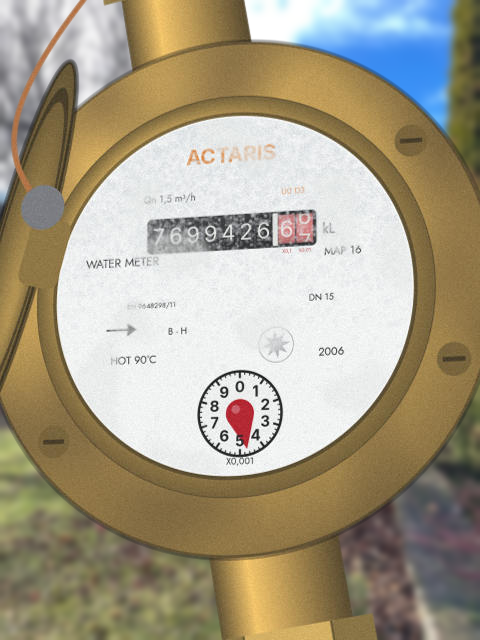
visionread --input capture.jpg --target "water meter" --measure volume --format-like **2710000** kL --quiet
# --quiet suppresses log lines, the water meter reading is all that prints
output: **7699426.664** kL
